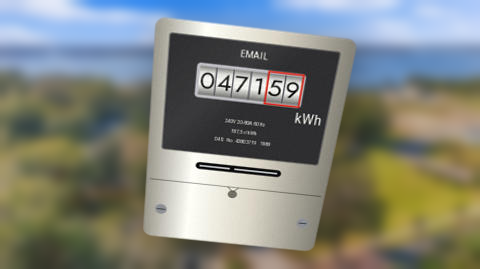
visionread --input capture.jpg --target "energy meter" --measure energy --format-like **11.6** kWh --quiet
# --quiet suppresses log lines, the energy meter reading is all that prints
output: **471.59** kWh
